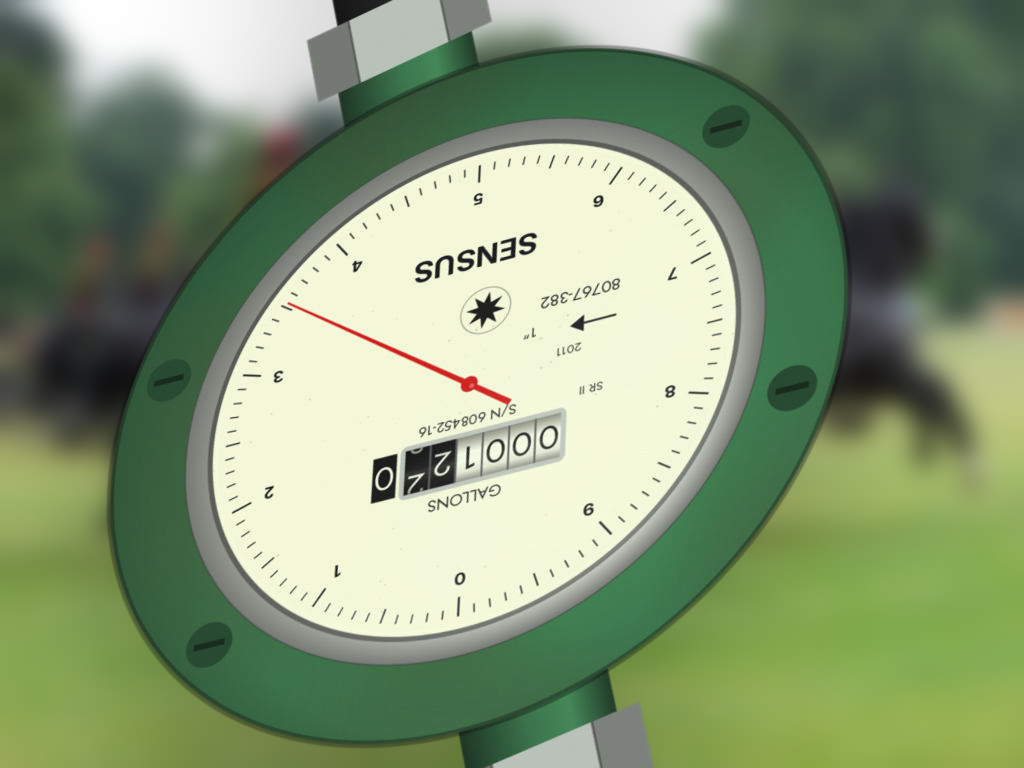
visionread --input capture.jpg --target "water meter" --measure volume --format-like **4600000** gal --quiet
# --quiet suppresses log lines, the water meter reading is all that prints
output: **1223.5** gal
